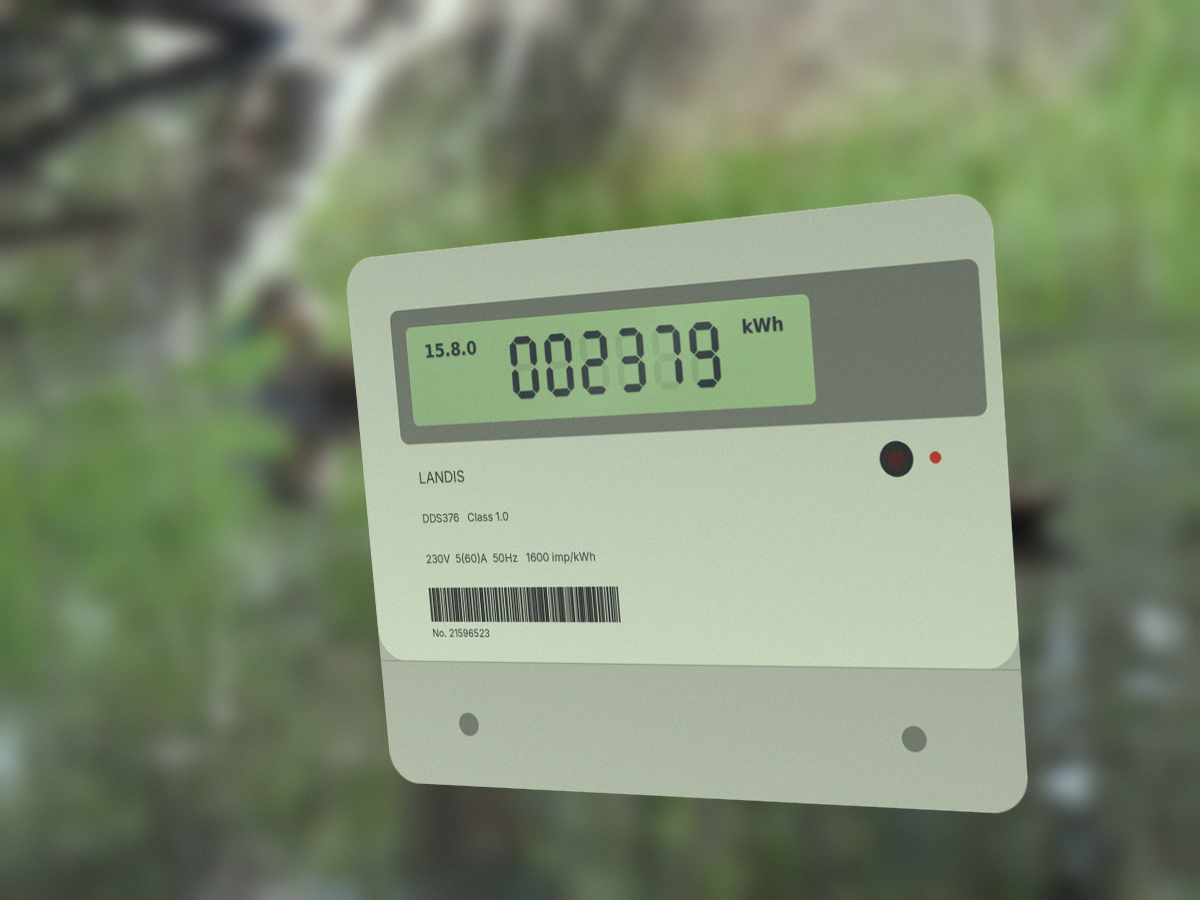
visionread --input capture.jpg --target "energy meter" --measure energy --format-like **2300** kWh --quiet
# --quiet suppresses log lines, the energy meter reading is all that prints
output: **2379** kWh
